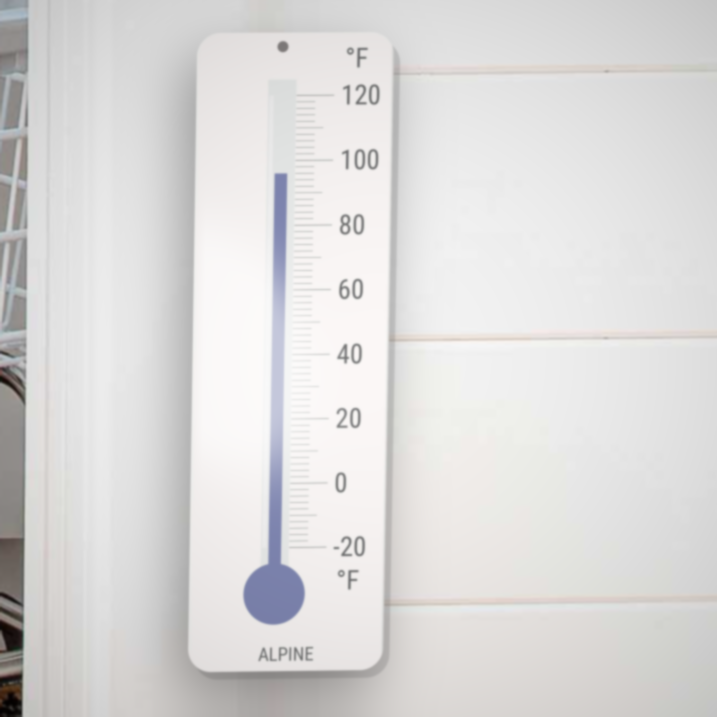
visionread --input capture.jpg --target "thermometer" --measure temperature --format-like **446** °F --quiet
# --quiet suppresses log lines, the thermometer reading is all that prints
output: **96** °F
